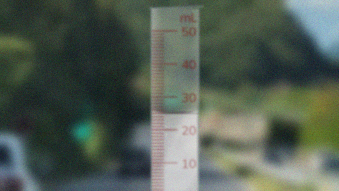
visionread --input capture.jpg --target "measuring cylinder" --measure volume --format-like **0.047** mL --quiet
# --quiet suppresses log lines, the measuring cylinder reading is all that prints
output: **25** mL
